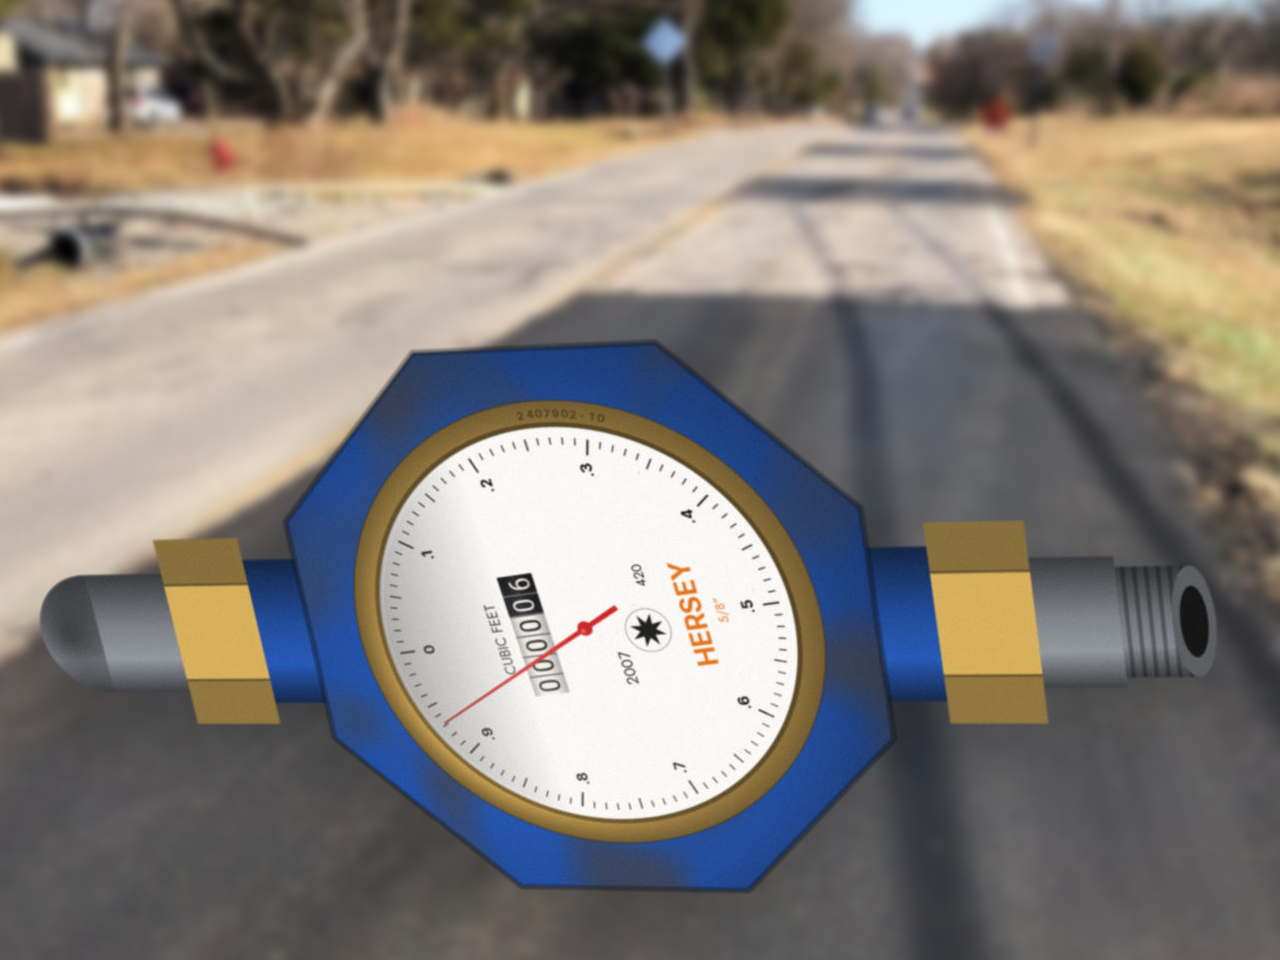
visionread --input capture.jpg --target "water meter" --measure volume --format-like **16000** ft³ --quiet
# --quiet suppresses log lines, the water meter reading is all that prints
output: **5.93** ft³
